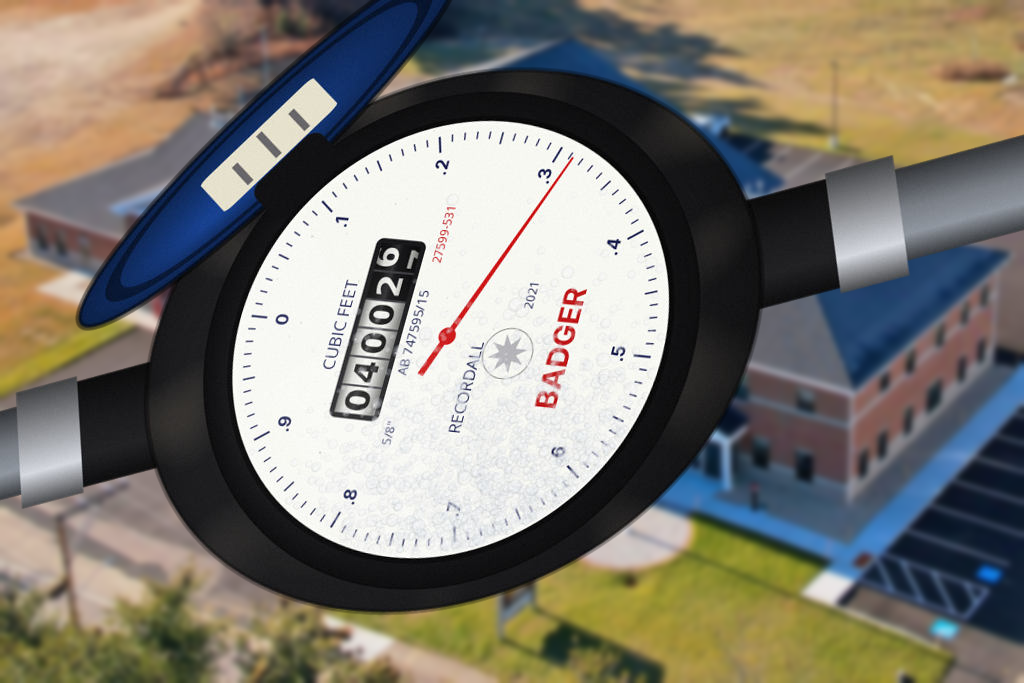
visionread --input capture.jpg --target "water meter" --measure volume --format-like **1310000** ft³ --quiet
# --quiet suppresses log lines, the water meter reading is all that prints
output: **40026.31** ft³
